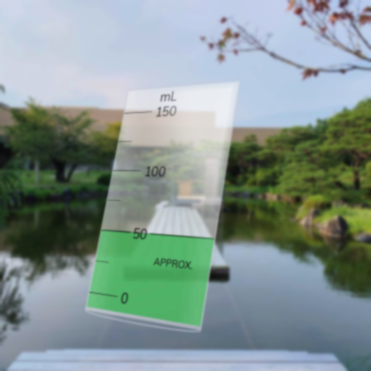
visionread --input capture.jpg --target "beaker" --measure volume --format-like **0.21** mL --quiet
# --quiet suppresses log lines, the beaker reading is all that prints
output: **50** mL
